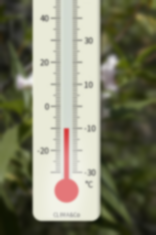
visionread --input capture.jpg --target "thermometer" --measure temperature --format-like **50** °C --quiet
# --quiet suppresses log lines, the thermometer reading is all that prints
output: **-10** °C
